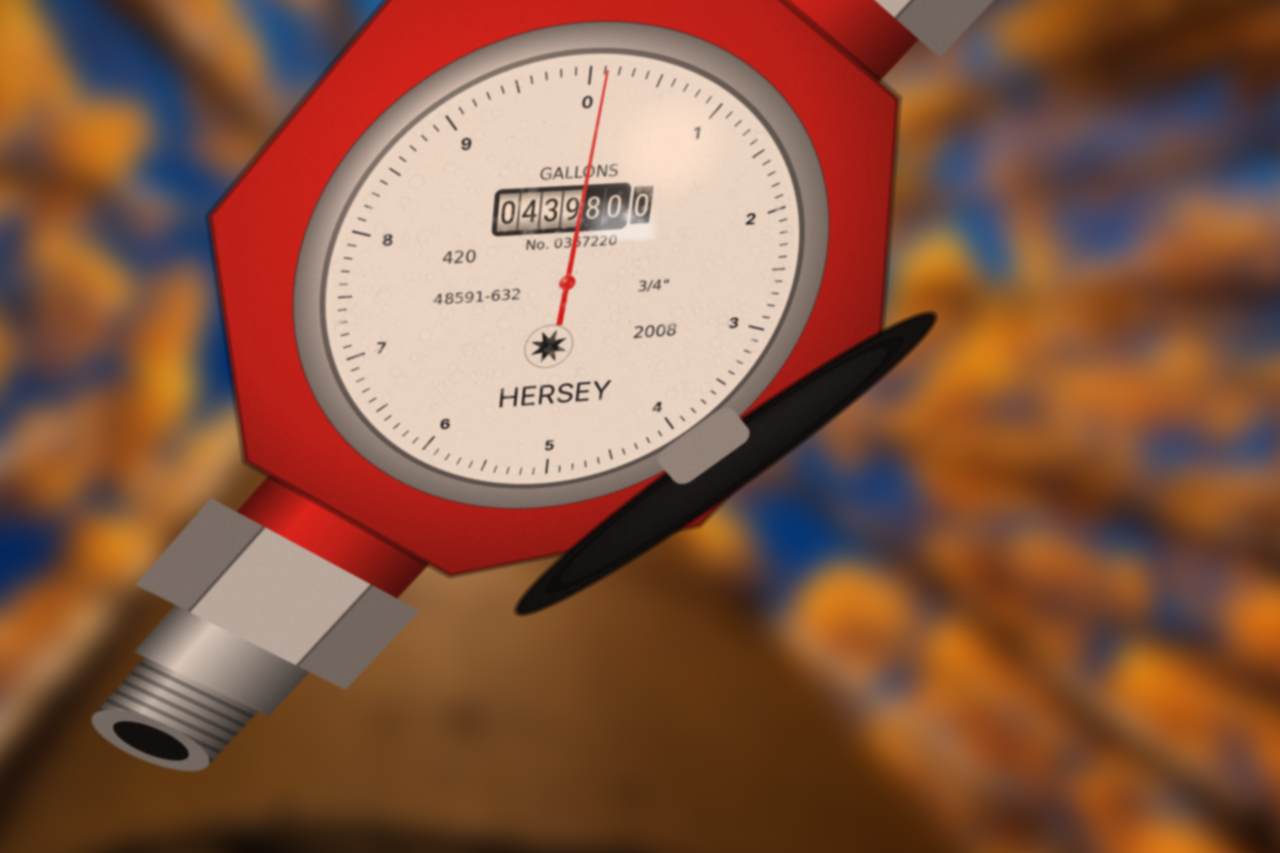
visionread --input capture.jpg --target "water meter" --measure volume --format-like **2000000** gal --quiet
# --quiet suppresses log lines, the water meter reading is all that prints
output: **439800.1** gal
